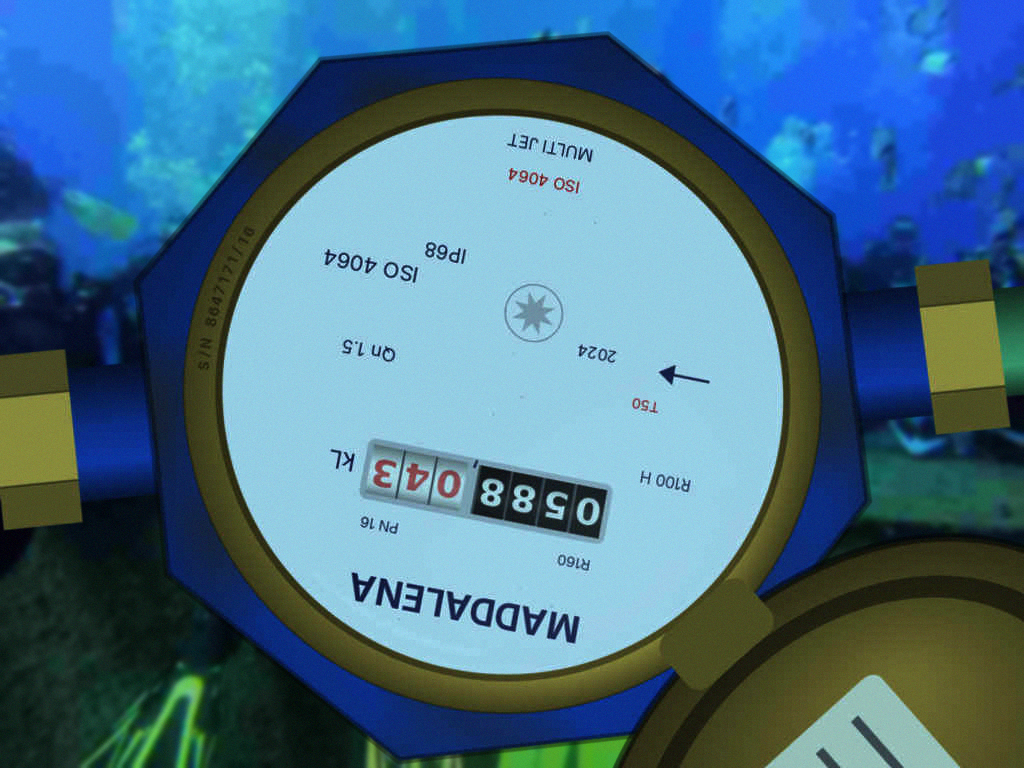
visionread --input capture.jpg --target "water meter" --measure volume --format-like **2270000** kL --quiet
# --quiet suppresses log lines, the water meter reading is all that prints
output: **588.043** kL
